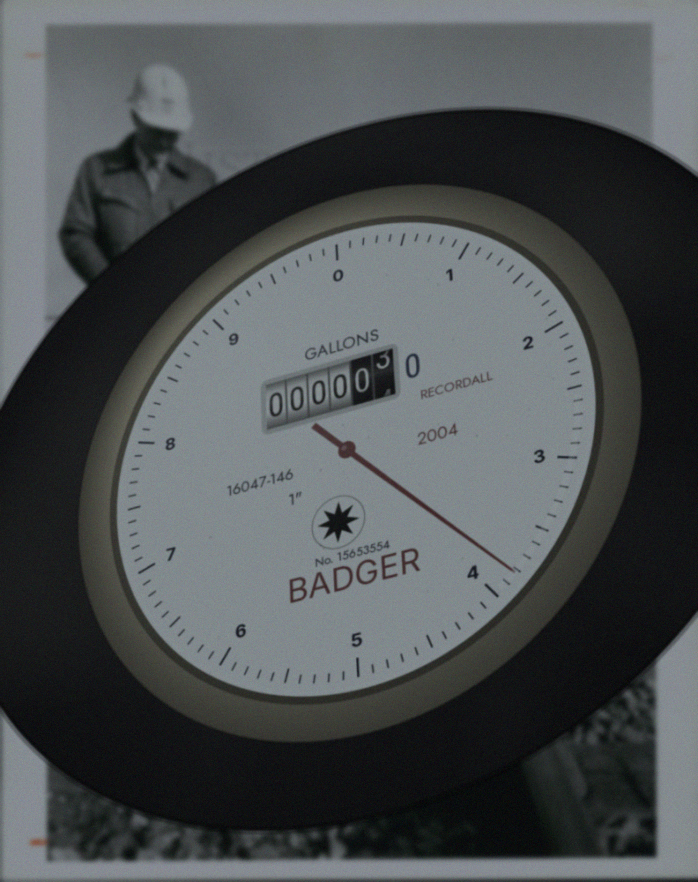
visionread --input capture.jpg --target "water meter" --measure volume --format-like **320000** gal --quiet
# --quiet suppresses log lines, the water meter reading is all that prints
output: **33.8** gal
